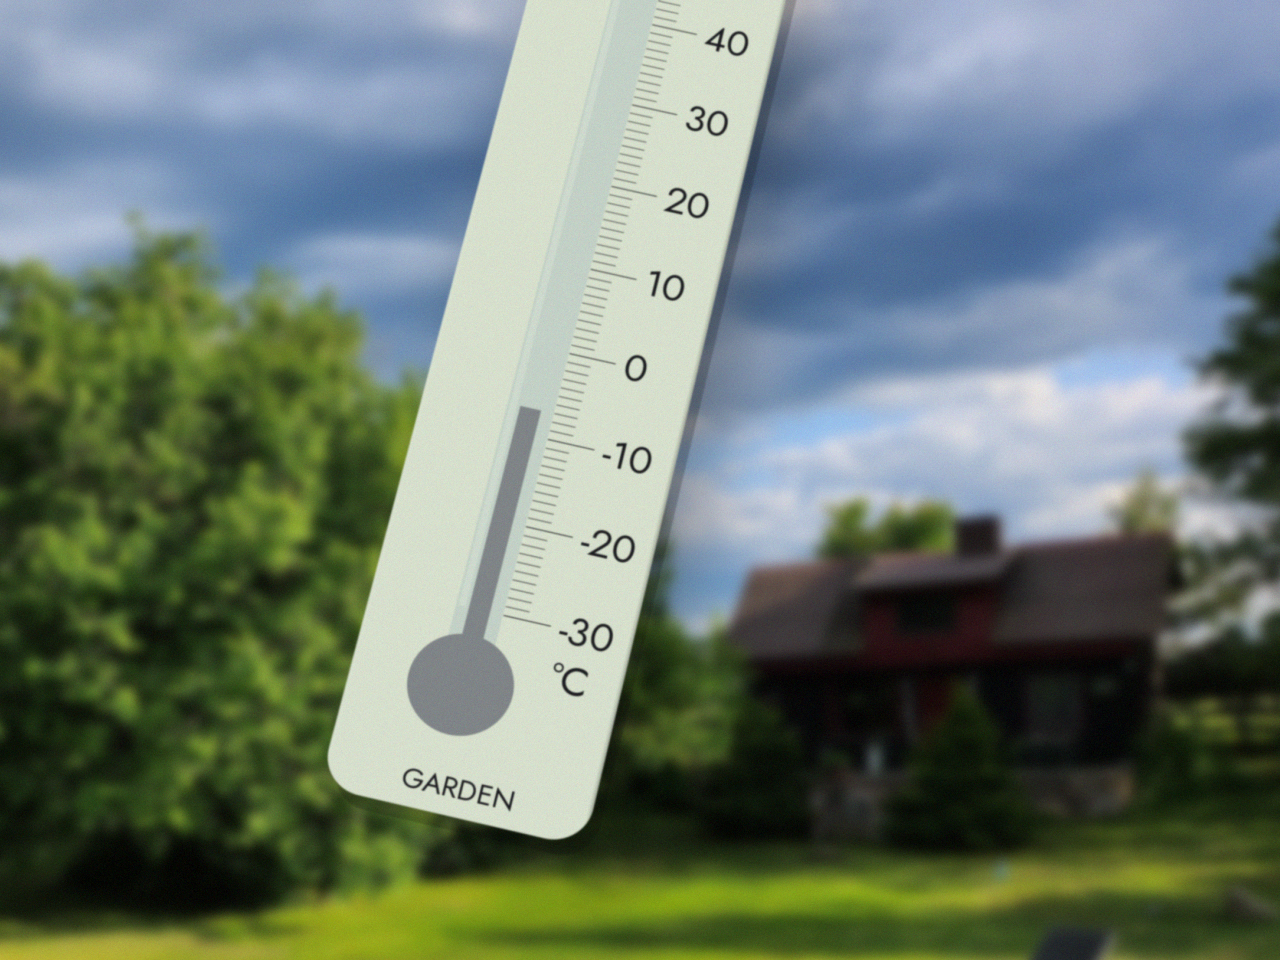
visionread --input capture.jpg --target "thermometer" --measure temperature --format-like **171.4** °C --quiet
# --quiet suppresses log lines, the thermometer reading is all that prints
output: **-7** °C
